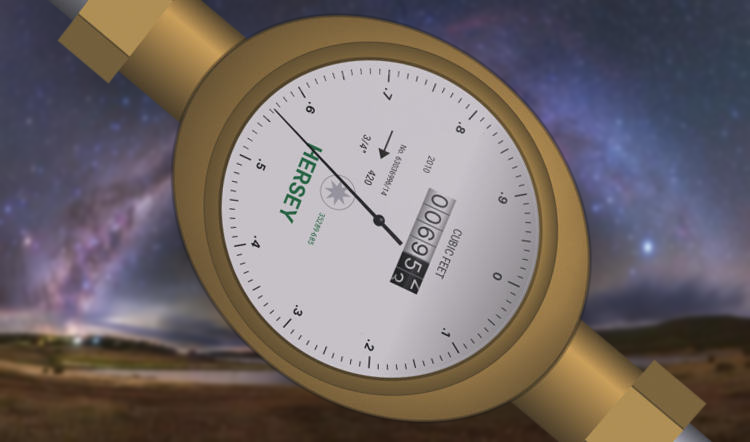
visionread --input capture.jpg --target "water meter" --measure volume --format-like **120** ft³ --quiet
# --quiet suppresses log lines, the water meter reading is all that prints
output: **6952.56** ft³
